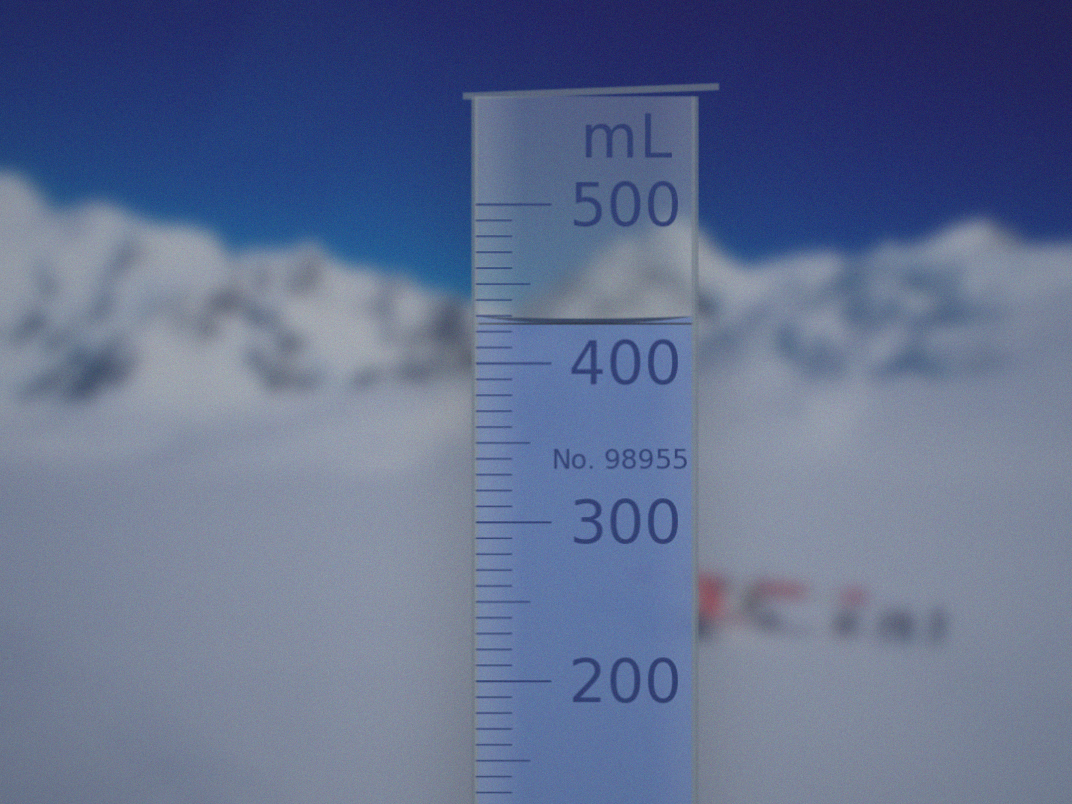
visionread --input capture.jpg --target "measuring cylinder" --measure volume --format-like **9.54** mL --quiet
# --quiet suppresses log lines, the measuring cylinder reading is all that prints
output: **425** mL
